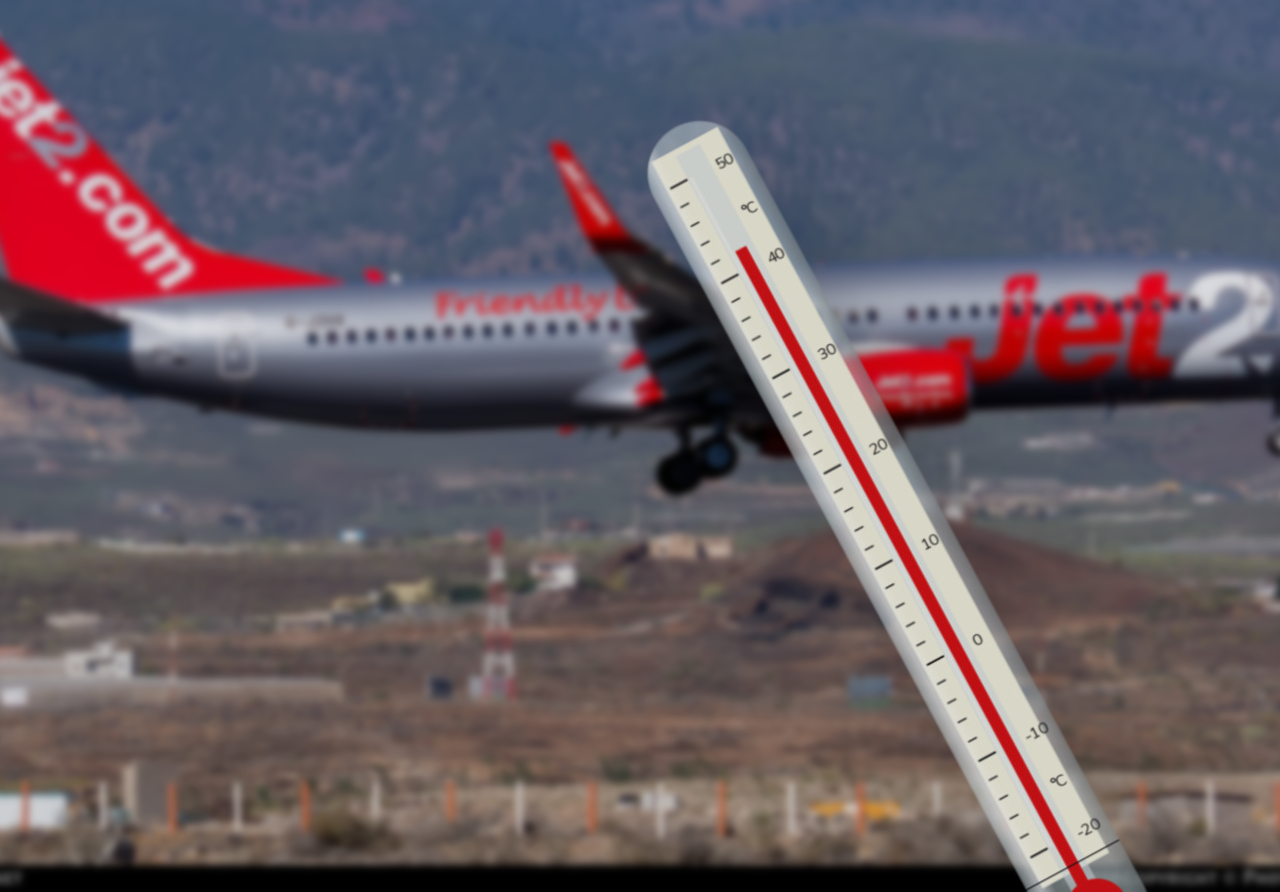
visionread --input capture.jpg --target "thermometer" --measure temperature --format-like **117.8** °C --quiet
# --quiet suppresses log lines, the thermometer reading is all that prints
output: **42** °C
